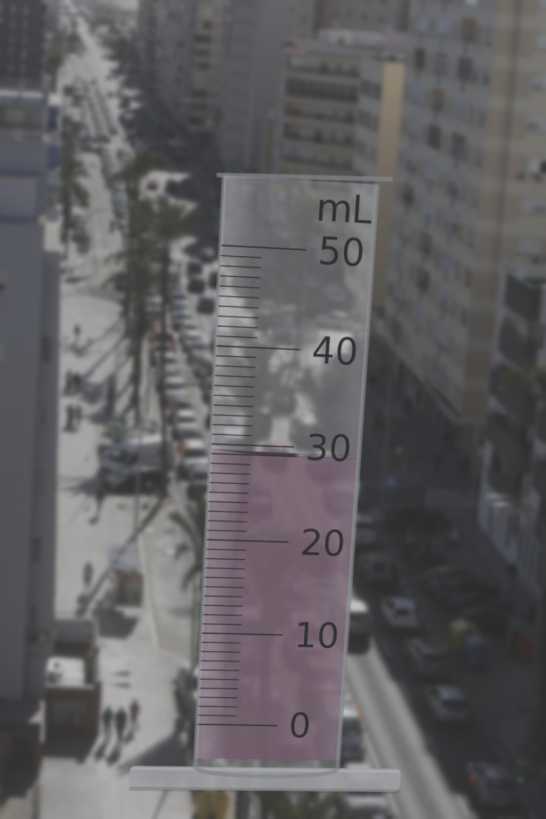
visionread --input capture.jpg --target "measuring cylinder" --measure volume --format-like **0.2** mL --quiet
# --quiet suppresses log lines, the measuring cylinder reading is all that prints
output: **29** mL
